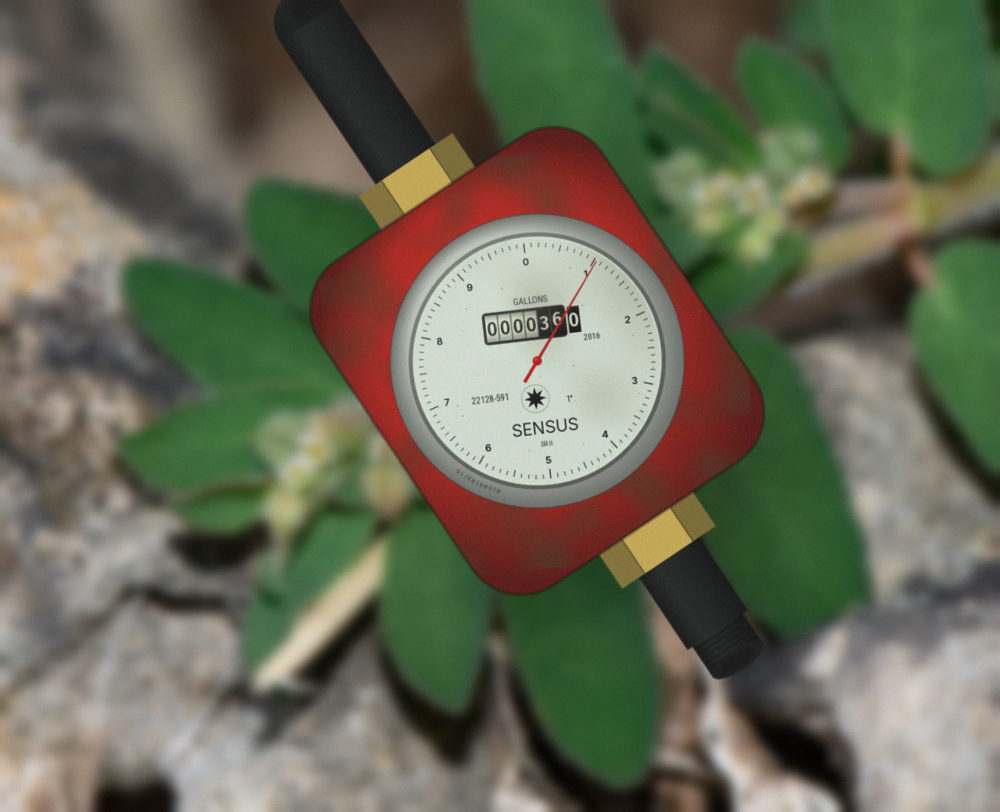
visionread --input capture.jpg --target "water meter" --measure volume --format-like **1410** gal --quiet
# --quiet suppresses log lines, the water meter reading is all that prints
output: **361.0** gal
